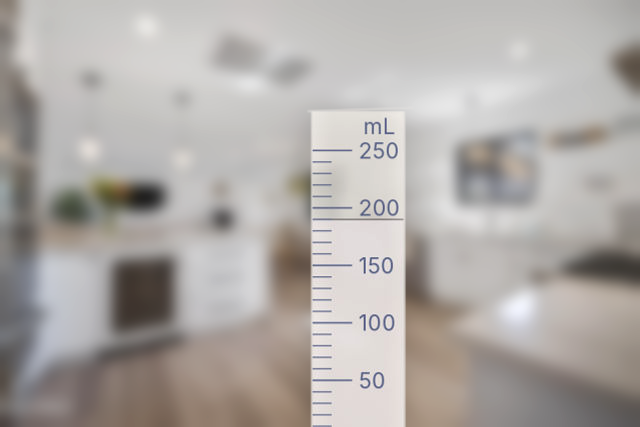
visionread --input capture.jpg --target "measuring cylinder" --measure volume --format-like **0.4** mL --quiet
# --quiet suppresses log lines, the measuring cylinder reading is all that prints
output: **190** mL
